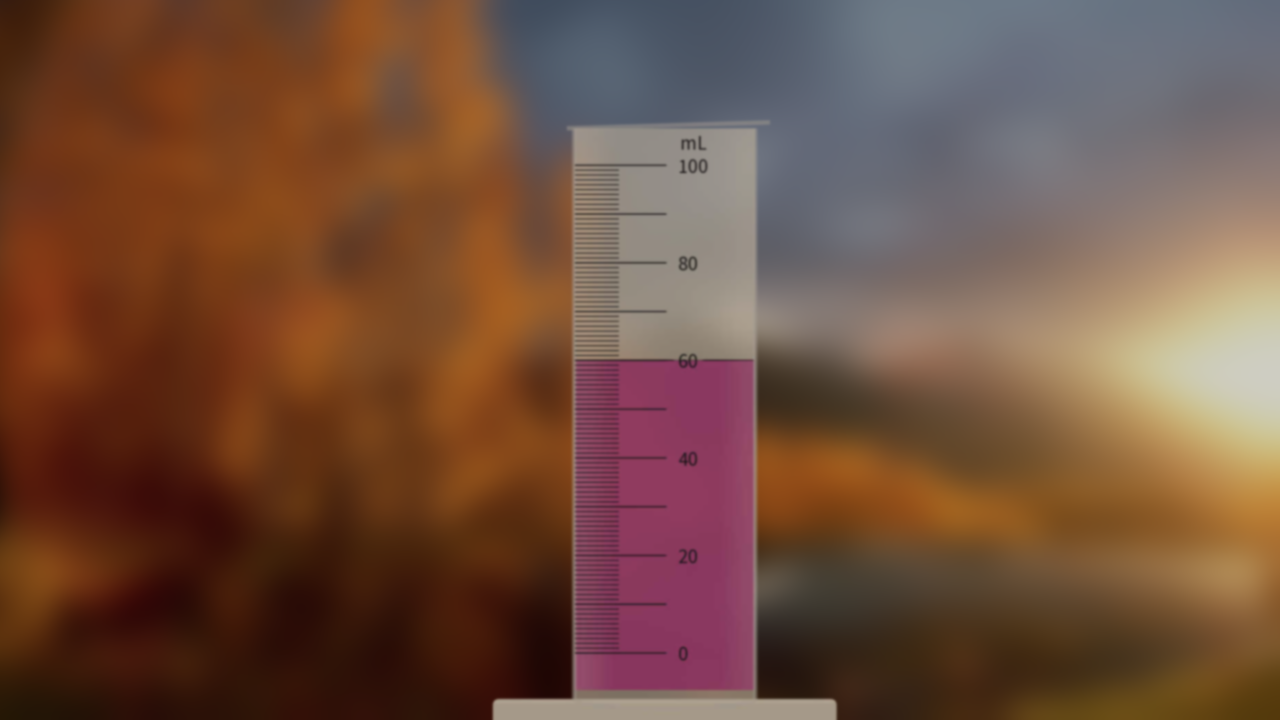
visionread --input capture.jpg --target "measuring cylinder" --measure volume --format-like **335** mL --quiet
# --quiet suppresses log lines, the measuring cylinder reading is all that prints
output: **60** mL
